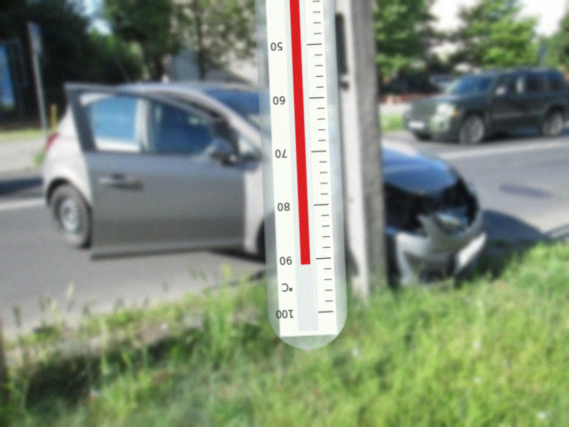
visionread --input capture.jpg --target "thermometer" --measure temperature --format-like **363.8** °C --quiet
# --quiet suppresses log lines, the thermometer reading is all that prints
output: **91** °C
